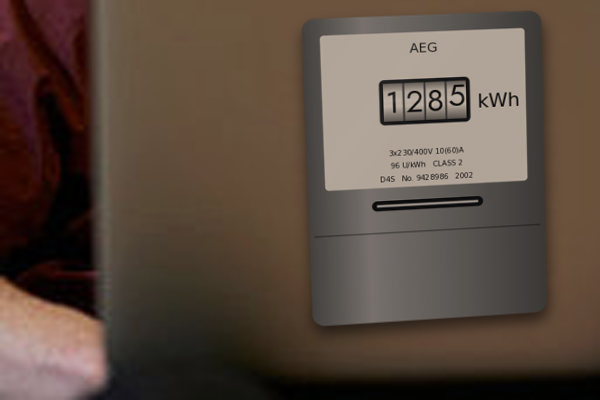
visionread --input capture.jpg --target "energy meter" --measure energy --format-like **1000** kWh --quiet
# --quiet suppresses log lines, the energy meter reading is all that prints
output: **1285** kWh
